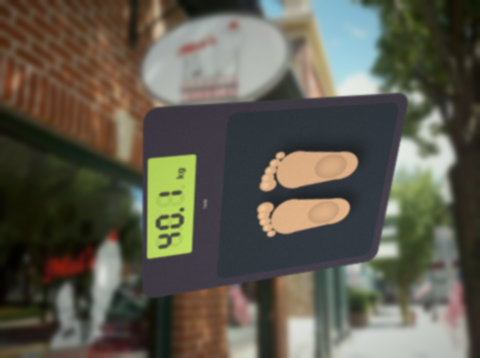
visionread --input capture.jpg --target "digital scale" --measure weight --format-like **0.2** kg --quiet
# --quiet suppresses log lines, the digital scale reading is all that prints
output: **40.1** kg
